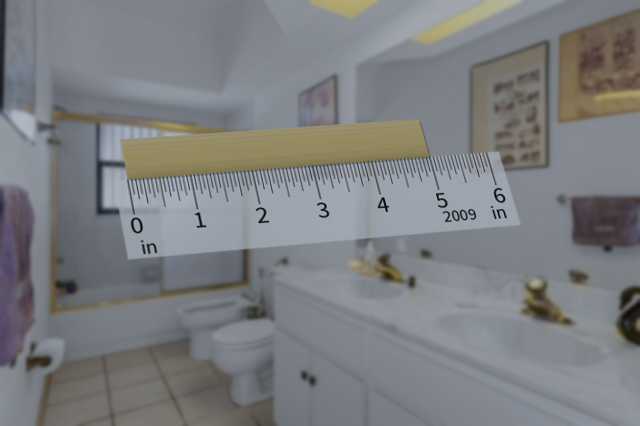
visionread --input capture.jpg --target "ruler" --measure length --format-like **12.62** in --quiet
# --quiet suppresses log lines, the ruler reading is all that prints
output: **5** in
